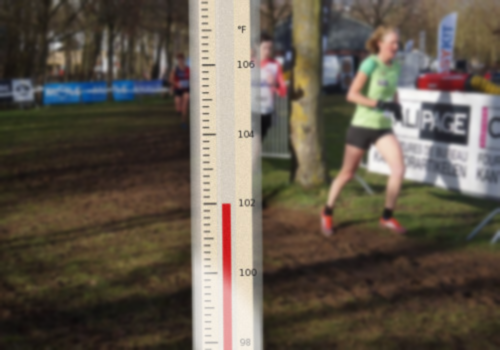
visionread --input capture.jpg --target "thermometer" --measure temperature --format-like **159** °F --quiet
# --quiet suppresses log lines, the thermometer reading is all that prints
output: **102** °F
